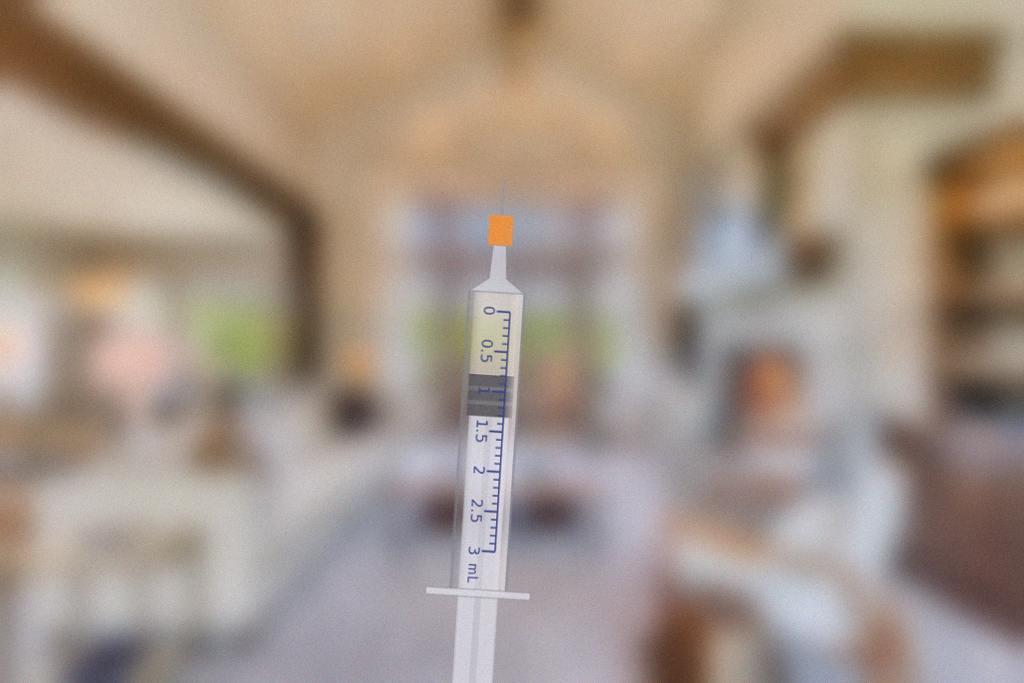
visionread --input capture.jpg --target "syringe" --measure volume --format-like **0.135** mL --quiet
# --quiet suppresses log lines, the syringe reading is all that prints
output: **0.8** mL
